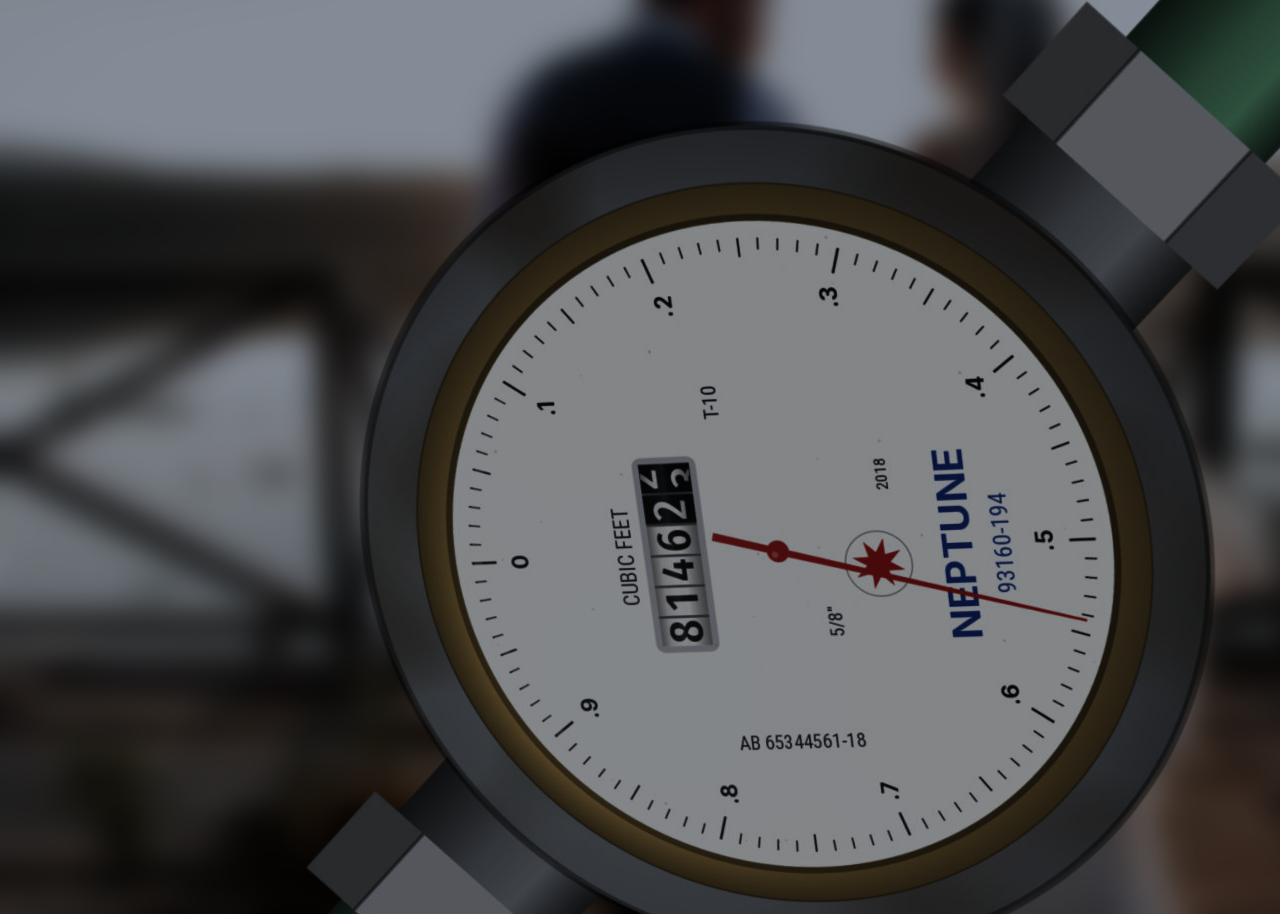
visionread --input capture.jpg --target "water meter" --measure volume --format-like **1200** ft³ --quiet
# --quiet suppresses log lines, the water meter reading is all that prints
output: **814622.54** ft³
